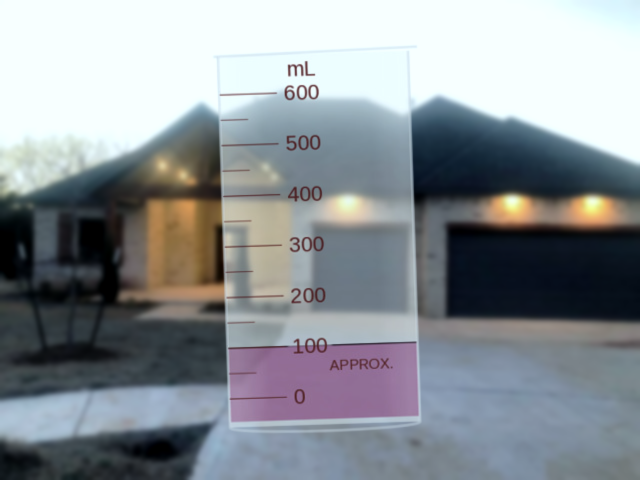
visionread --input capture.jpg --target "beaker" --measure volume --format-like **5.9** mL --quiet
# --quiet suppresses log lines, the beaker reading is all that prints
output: **100** mL
